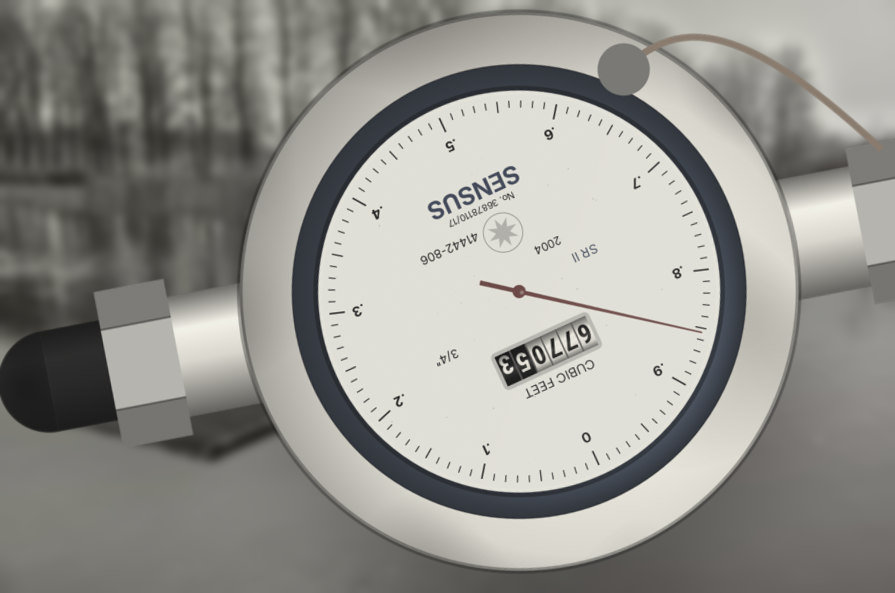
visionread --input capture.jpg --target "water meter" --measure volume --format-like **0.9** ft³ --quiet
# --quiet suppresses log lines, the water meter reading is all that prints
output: **677052.85** ft³
